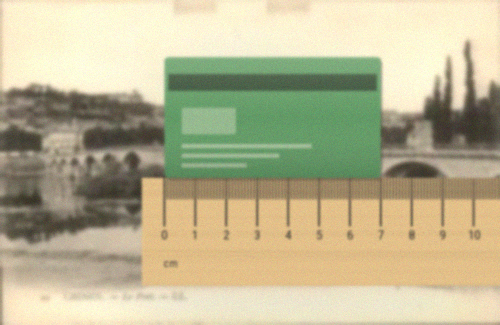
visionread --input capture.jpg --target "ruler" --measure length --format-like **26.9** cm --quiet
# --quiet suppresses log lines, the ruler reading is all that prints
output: **7** cm
